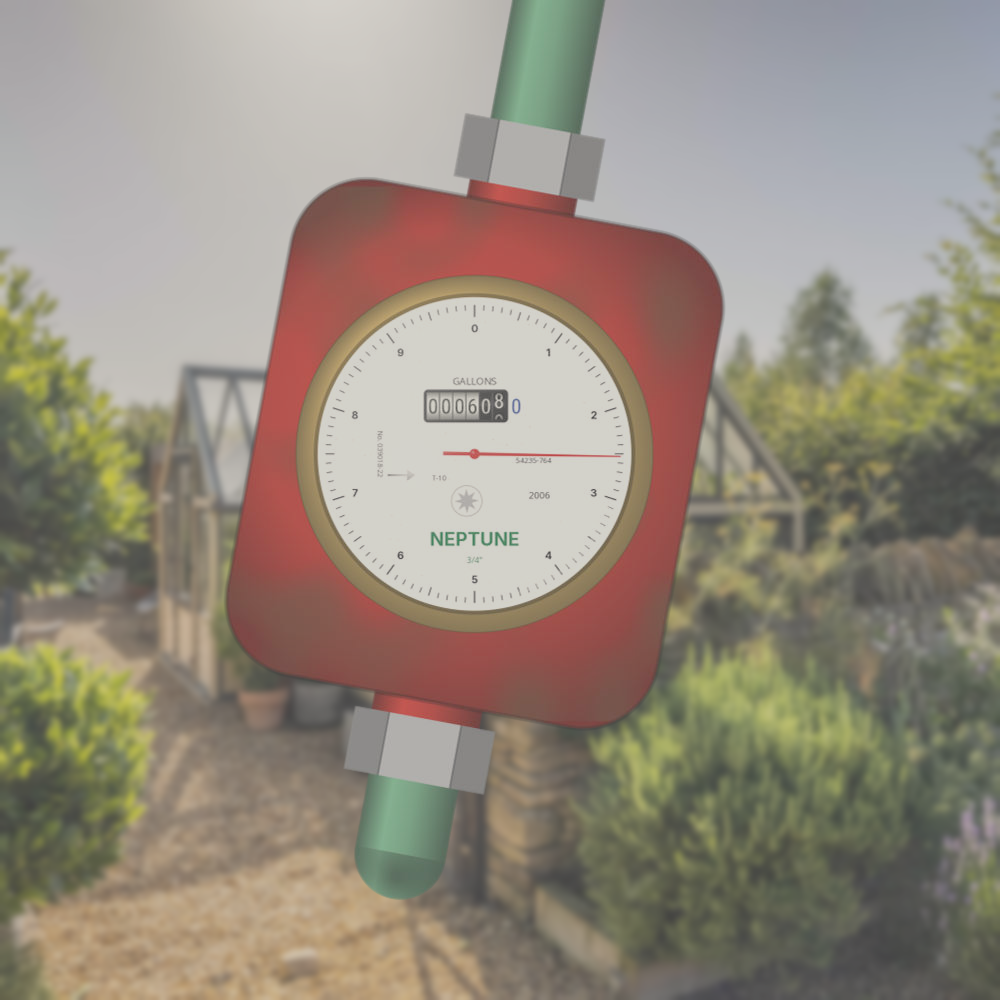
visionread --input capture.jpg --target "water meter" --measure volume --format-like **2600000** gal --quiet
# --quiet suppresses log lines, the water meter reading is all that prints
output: **6082.5** gal
